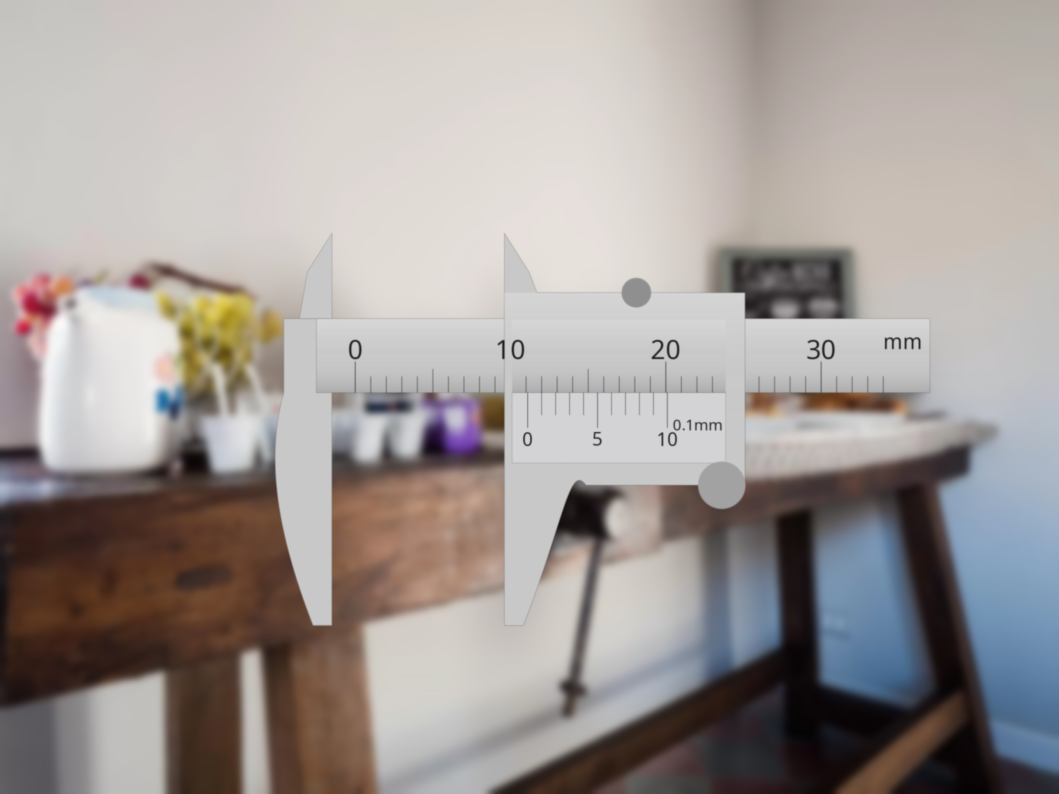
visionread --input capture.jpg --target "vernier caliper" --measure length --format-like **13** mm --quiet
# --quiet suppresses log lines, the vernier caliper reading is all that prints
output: **11.1** mm
